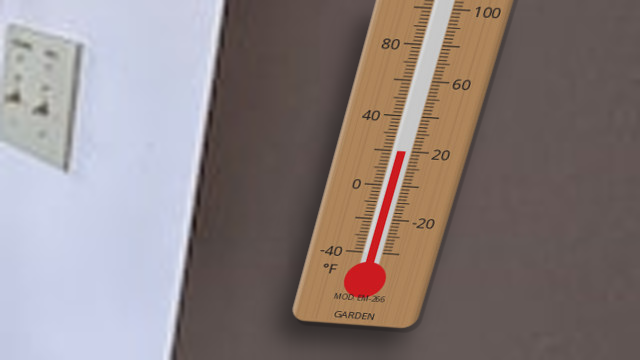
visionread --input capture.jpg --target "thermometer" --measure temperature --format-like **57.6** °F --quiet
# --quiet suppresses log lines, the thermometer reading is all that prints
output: **20** °F
